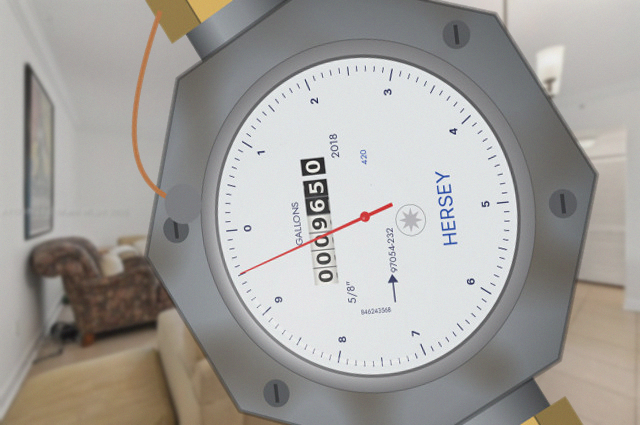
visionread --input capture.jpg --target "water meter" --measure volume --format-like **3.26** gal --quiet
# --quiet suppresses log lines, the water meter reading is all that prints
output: **9649.5** gal
